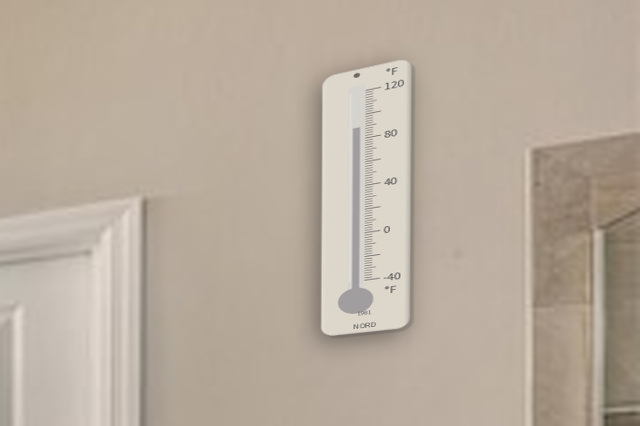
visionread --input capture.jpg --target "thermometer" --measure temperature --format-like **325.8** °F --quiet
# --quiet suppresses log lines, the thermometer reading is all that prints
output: **90** °F
